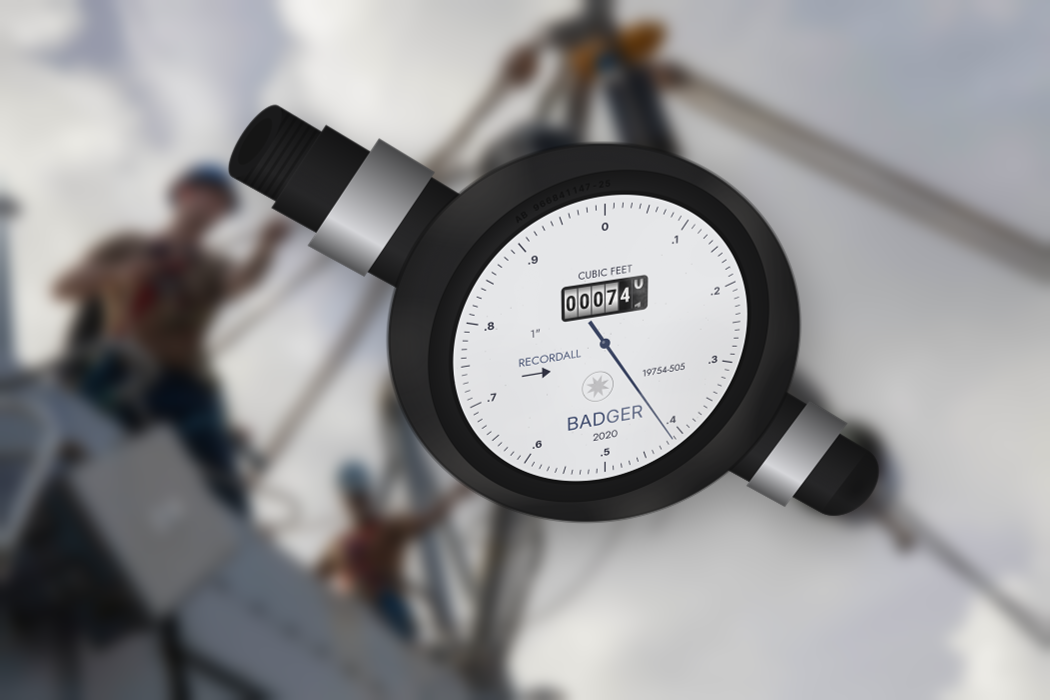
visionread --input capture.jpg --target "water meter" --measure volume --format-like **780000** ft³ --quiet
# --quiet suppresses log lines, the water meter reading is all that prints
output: **740.41** ft³
